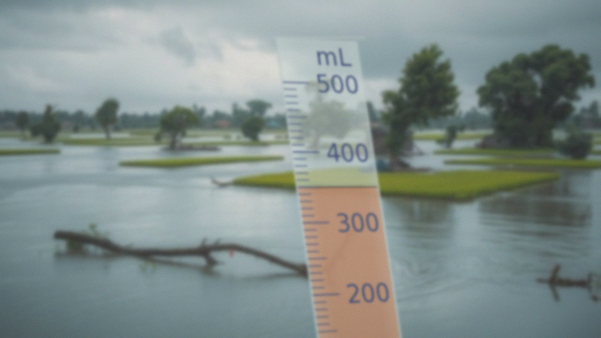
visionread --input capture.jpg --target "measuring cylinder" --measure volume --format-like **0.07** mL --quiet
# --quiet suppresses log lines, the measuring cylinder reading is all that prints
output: **350** mL
